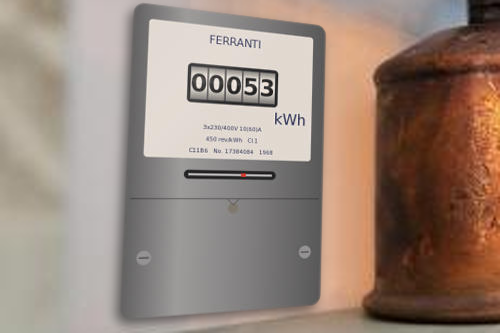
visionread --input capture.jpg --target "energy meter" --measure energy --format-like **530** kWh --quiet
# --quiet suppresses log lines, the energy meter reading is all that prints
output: **53** kWh
